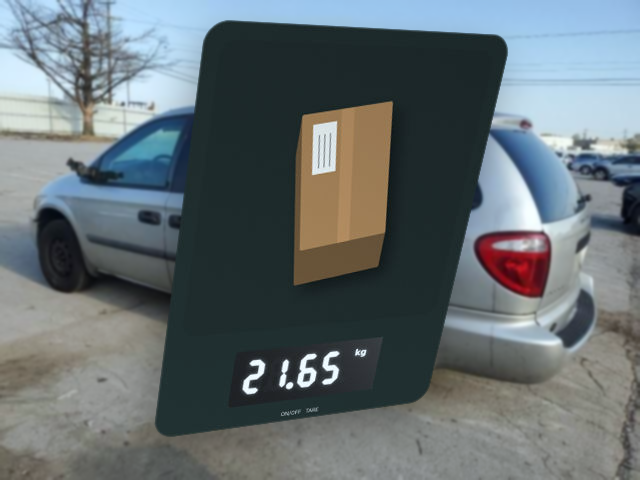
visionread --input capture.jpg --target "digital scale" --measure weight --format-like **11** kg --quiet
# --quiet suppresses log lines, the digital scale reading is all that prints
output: **21.65** kg
